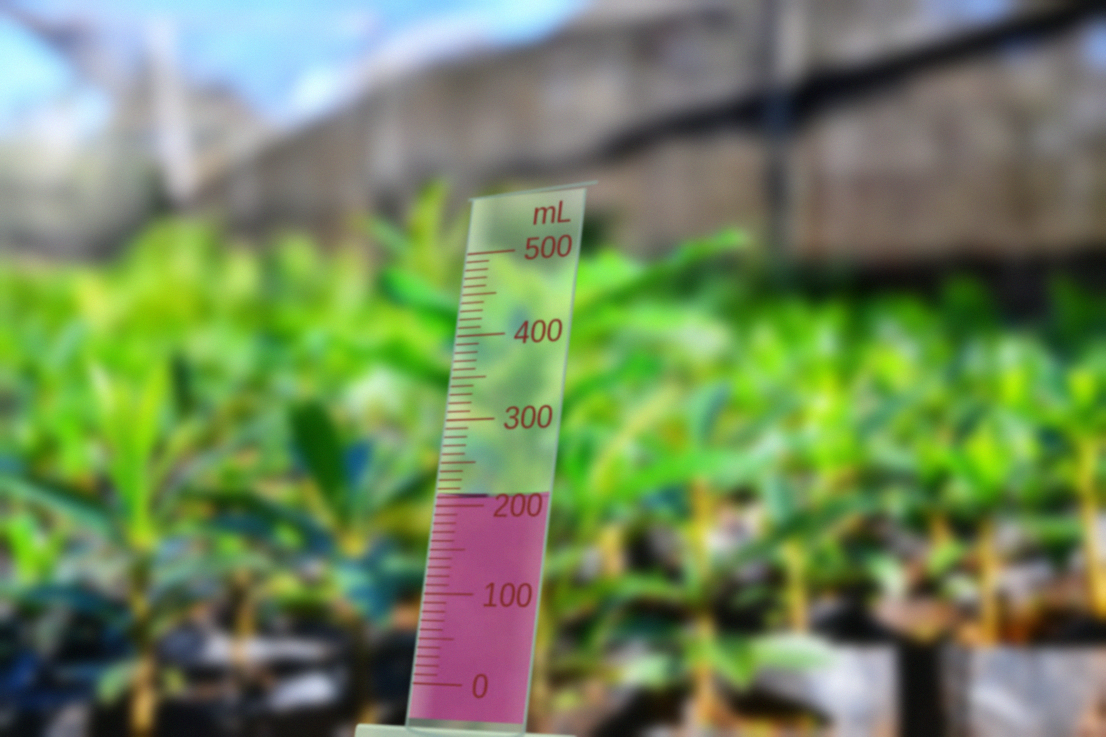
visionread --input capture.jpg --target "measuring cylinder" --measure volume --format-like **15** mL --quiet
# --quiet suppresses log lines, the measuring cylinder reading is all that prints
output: **210** mL
